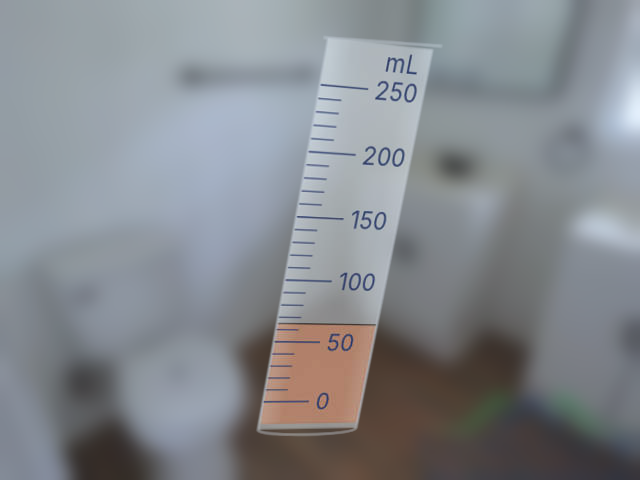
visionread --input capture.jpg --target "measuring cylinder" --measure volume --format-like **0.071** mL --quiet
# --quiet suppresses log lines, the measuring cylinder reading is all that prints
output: **65** mL
